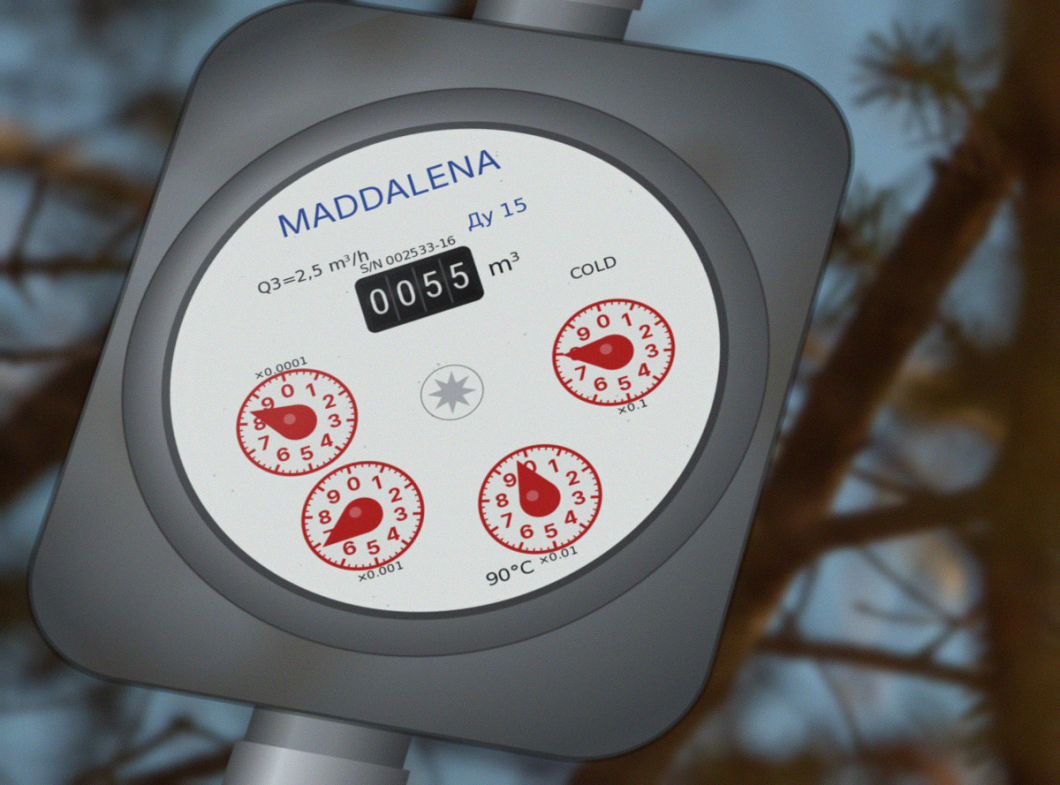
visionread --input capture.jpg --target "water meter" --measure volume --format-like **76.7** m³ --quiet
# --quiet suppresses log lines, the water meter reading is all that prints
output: **55.7968** m³
